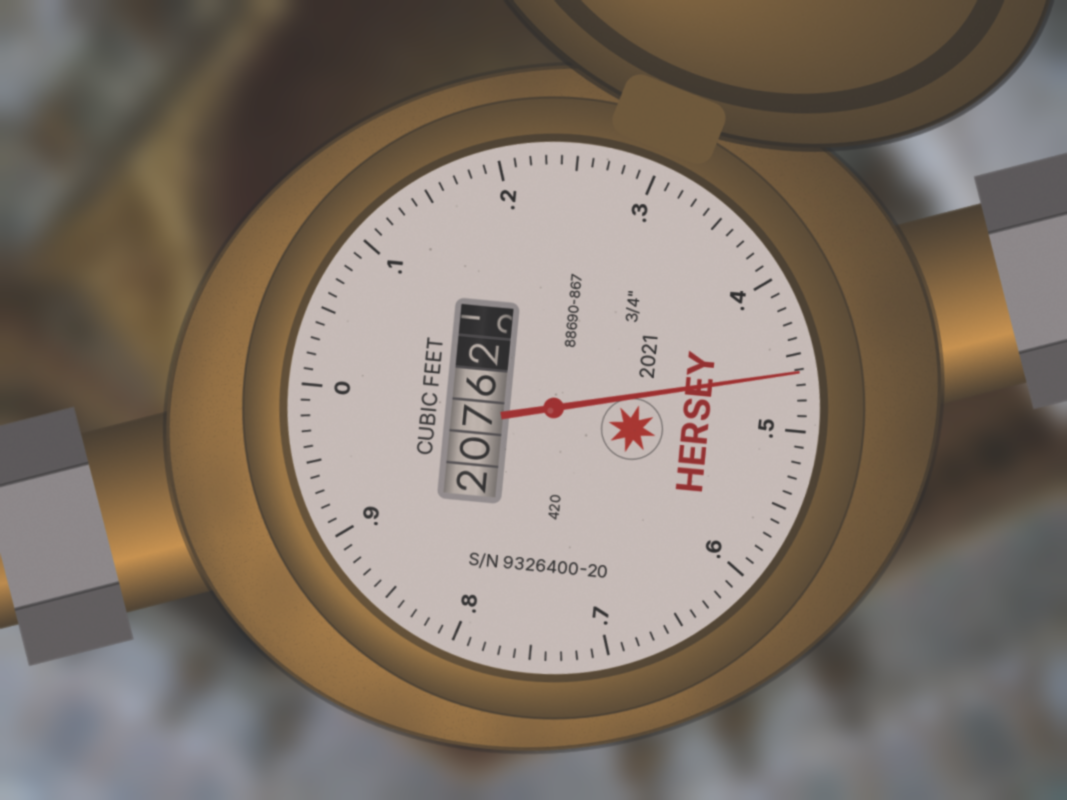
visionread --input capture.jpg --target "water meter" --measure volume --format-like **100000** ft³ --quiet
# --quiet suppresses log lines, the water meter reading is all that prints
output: **207621.46** ft³
